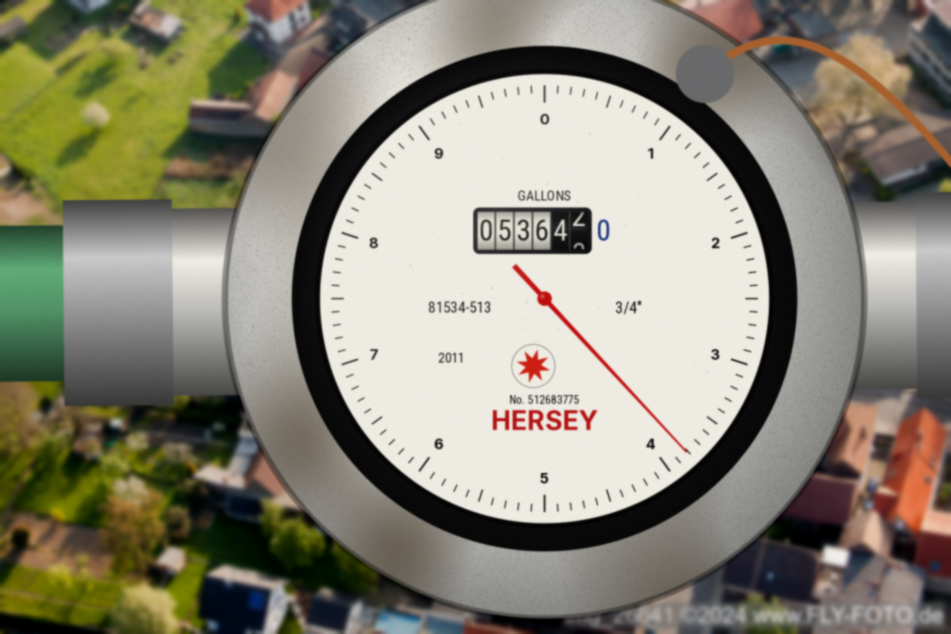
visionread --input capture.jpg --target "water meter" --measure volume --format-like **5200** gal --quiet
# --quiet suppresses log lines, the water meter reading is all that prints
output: **536423.8** gal
